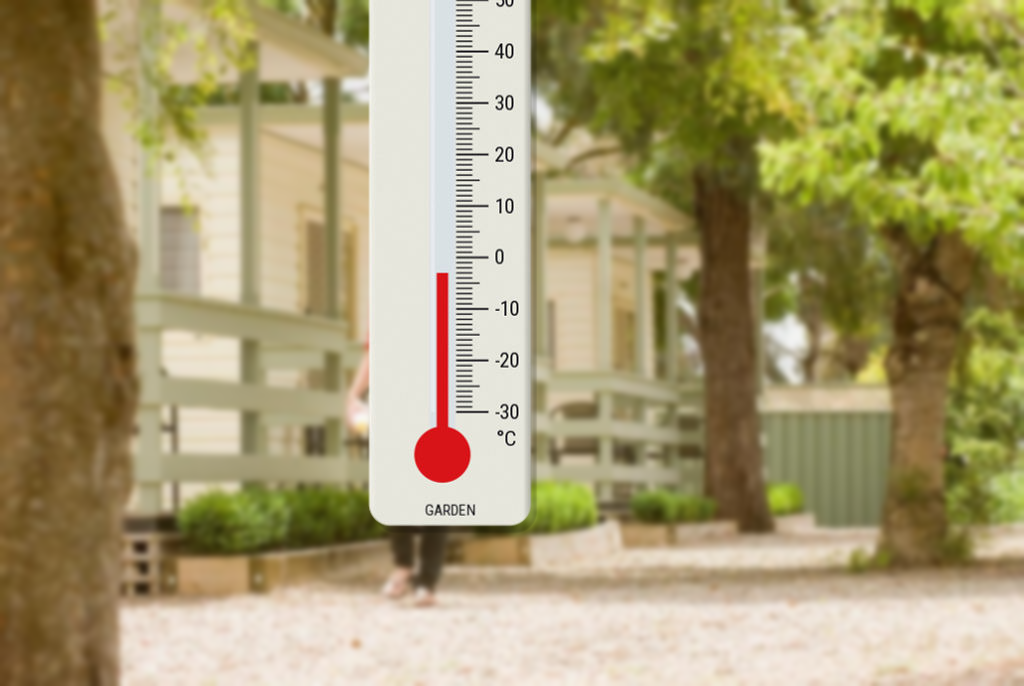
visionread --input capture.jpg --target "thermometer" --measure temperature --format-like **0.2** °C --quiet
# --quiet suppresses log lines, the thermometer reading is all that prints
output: **-3** °C
